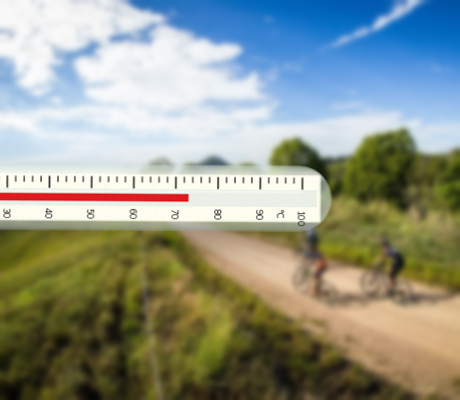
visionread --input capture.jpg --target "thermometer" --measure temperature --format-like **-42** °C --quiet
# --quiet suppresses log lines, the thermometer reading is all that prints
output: **73** °C
